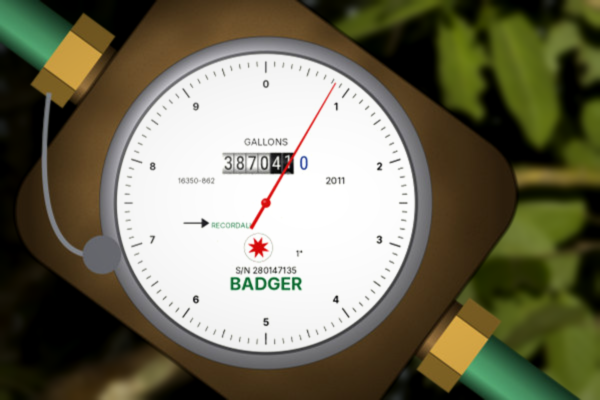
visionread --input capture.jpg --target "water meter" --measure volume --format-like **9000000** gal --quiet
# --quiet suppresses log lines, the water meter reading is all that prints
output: **3870410.8** gal
